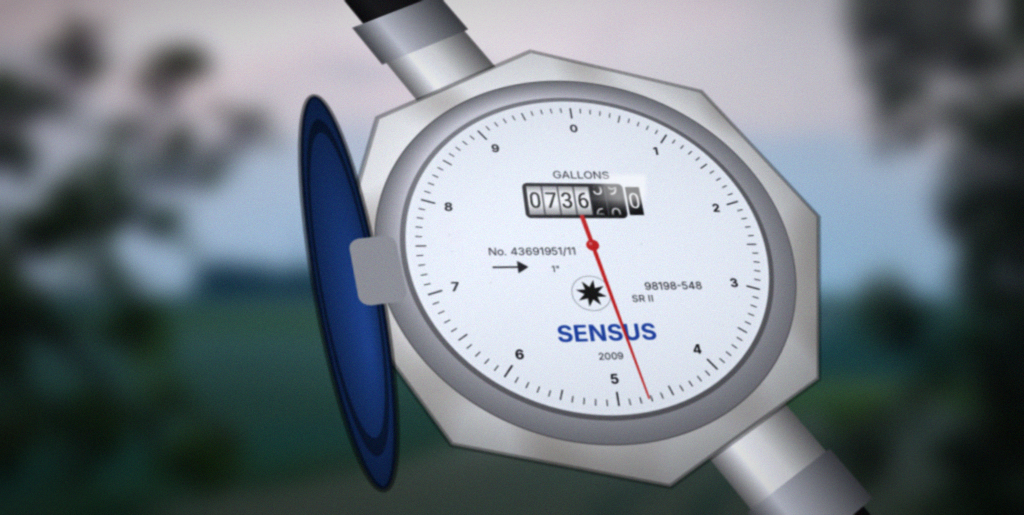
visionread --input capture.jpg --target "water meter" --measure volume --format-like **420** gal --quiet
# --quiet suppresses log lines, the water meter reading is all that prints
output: **736594.7** gal
